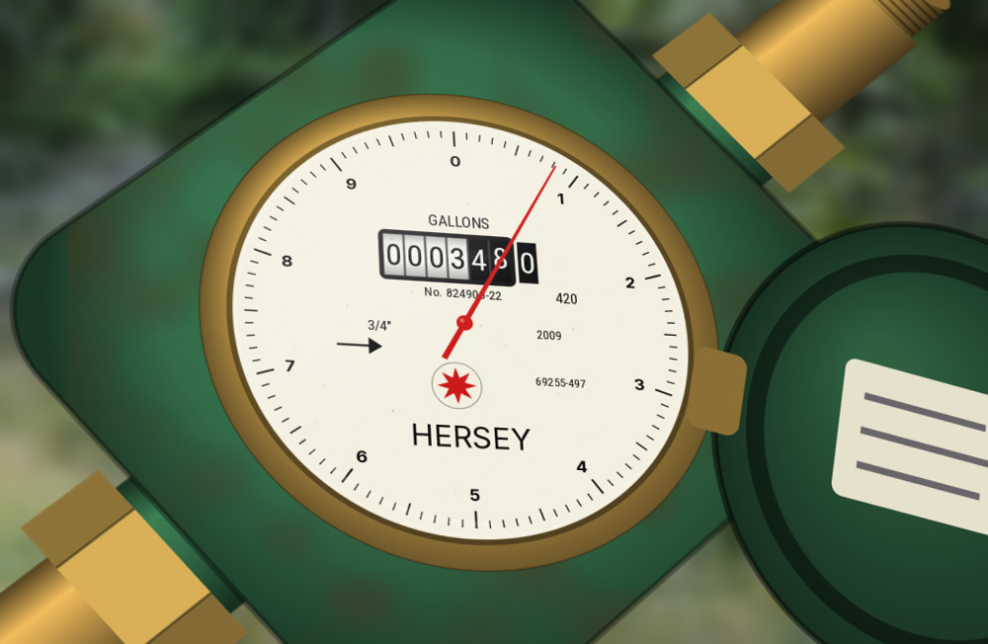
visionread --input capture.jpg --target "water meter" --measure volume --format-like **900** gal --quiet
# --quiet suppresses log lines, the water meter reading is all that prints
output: **3480.8** gal
